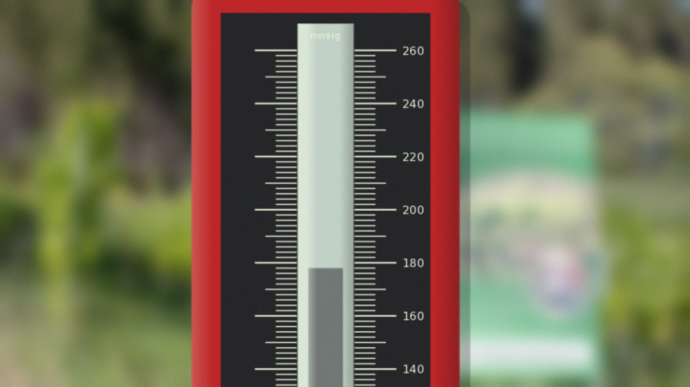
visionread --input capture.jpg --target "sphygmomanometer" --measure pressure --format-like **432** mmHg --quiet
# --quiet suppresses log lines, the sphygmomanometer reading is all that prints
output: **178** mmHg
